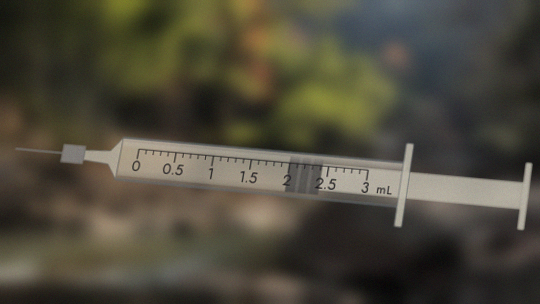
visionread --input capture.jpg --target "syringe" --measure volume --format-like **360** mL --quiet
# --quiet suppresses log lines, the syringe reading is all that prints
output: **2** mL
